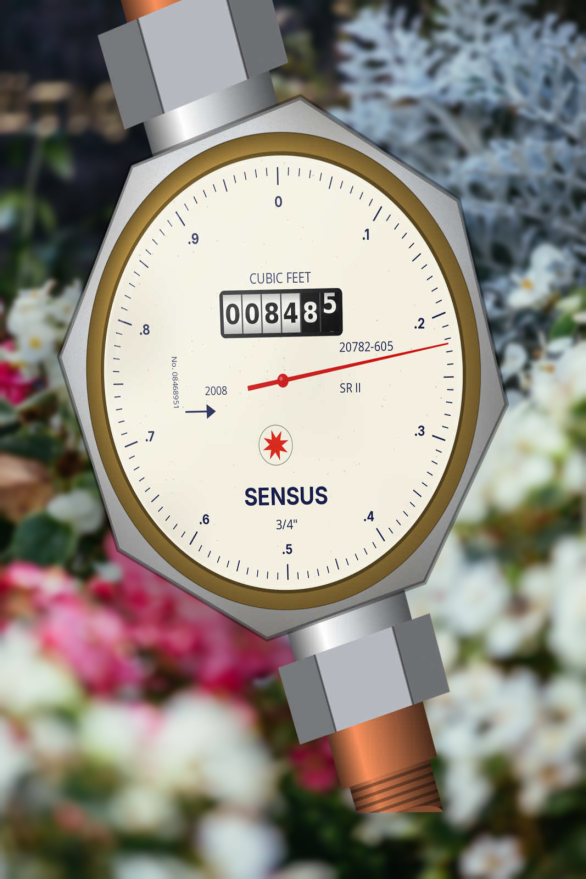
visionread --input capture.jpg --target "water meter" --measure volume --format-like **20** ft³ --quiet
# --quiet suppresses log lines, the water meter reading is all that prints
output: **8485.22** ft³
